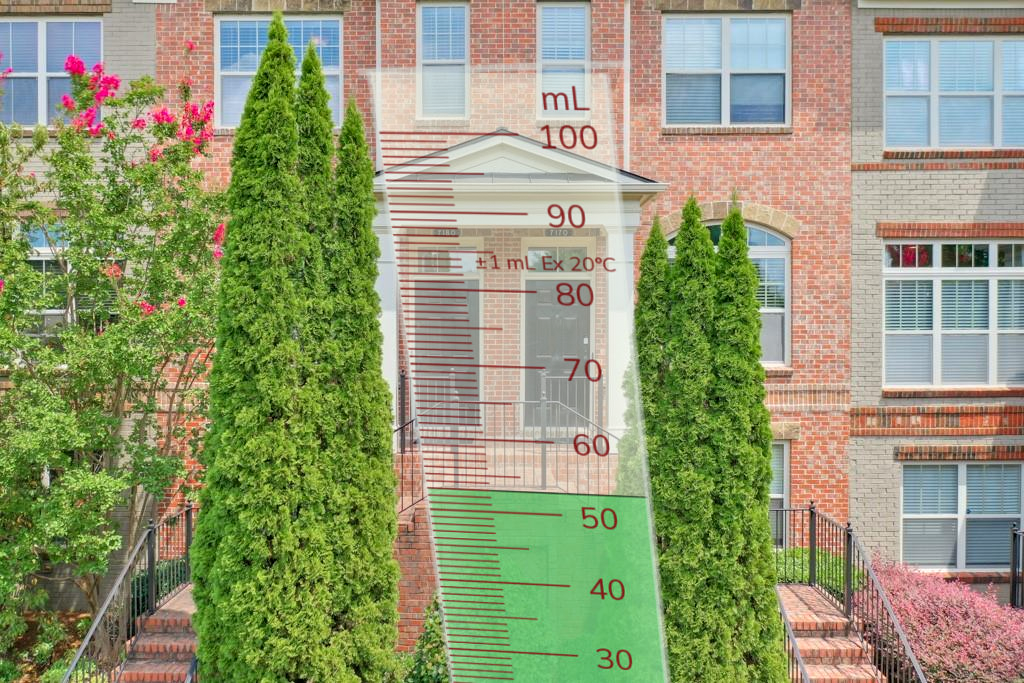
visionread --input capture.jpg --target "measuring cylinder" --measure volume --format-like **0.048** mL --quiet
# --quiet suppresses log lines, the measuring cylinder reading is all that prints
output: **53** mL
